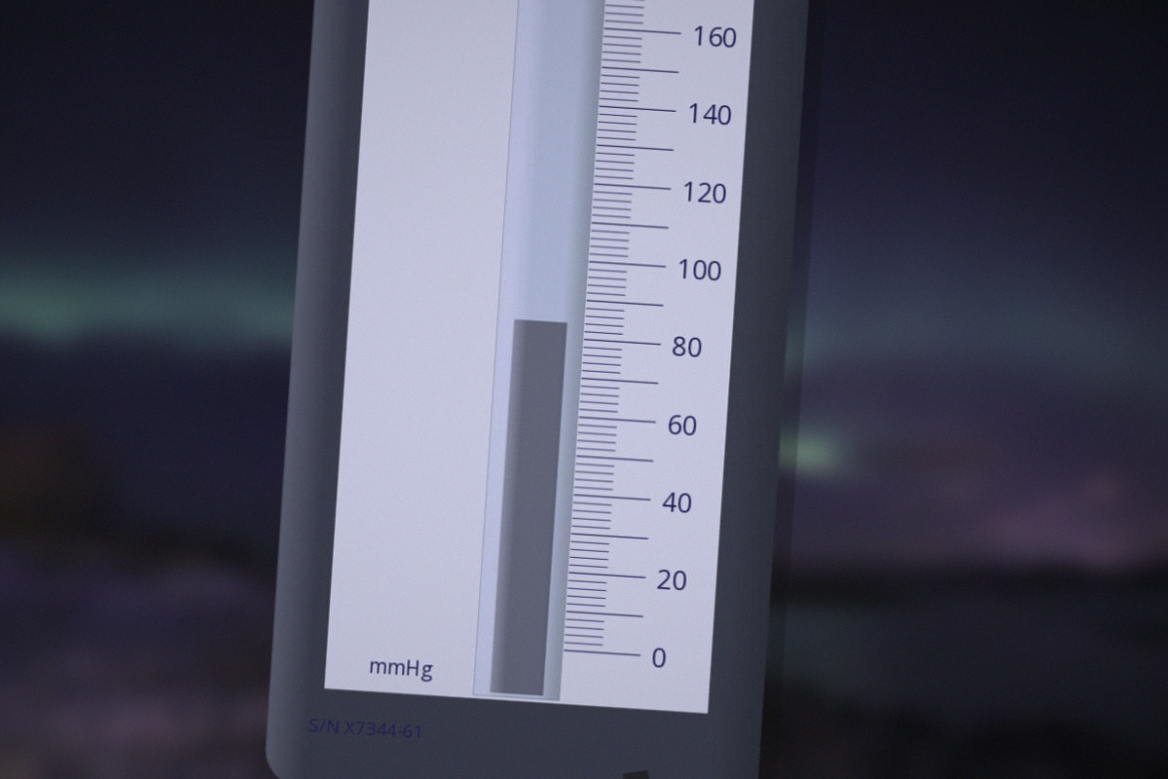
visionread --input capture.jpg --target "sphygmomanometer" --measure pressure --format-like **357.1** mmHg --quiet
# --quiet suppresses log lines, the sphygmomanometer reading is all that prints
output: **84** mmHg
